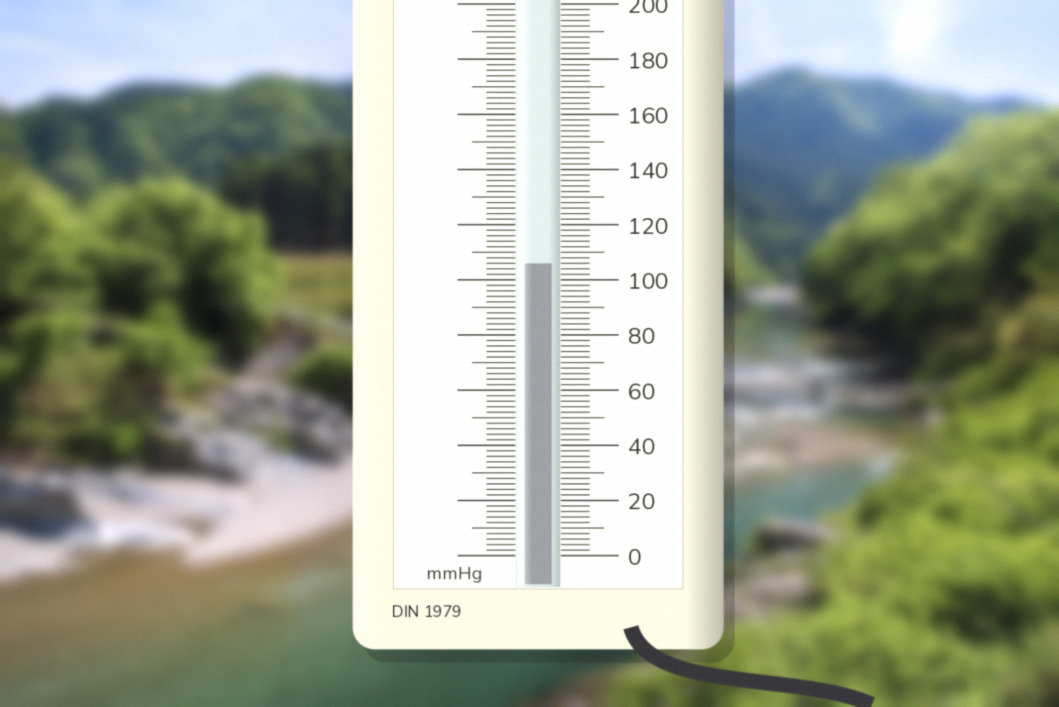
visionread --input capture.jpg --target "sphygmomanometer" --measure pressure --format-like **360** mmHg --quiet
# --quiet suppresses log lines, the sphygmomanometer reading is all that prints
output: **106** mmHg
